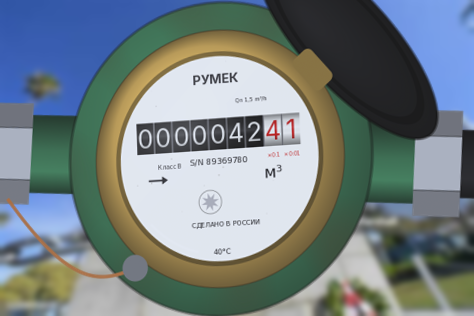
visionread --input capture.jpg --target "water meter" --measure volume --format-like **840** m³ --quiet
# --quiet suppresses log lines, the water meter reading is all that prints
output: **42.41** m³
